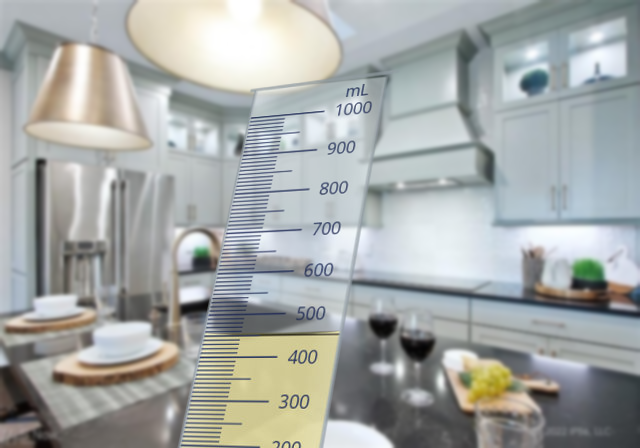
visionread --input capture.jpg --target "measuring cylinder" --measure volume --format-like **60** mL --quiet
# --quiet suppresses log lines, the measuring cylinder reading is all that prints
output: **450** mL
